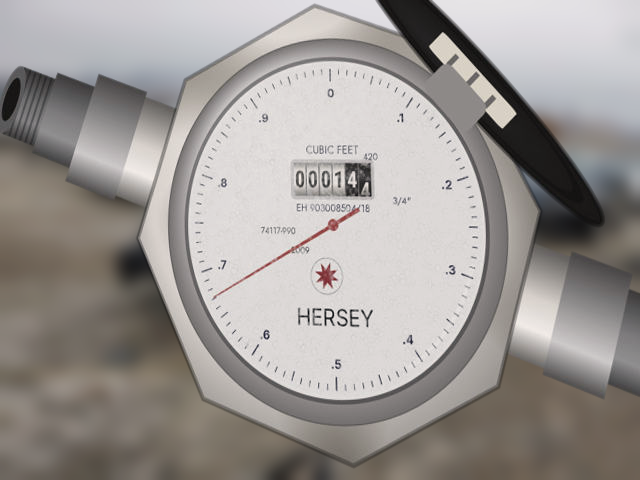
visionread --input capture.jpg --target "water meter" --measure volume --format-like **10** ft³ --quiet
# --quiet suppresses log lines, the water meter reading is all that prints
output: **143.67** ft³
